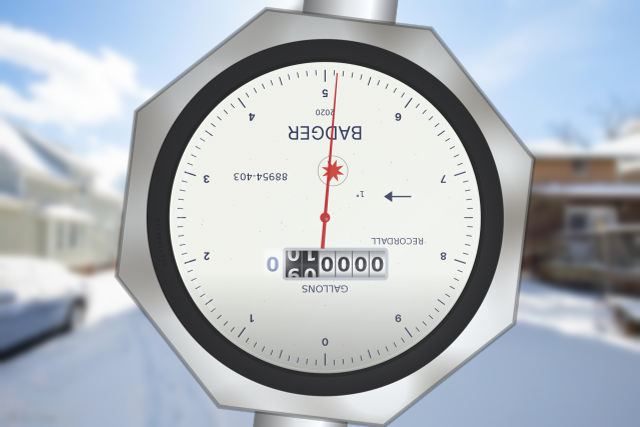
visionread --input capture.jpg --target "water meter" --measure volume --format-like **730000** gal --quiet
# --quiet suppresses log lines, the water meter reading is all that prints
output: **95.1** gal
